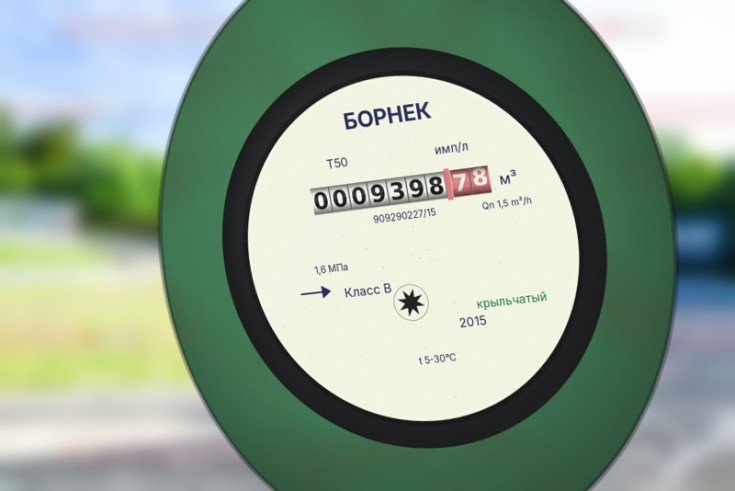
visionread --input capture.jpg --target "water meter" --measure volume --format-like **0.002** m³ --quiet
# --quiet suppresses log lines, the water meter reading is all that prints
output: **9398.78** m³
